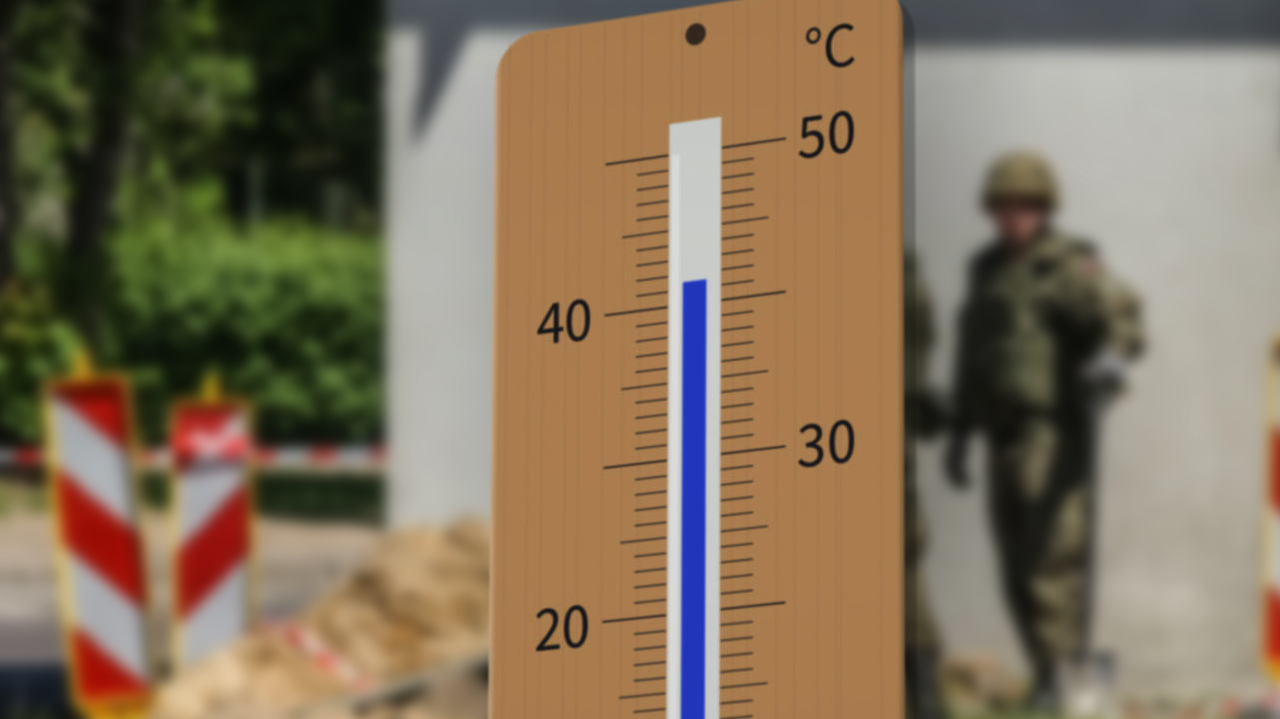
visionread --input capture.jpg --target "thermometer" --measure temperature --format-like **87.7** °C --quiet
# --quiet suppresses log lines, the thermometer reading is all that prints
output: **41.5** °C
